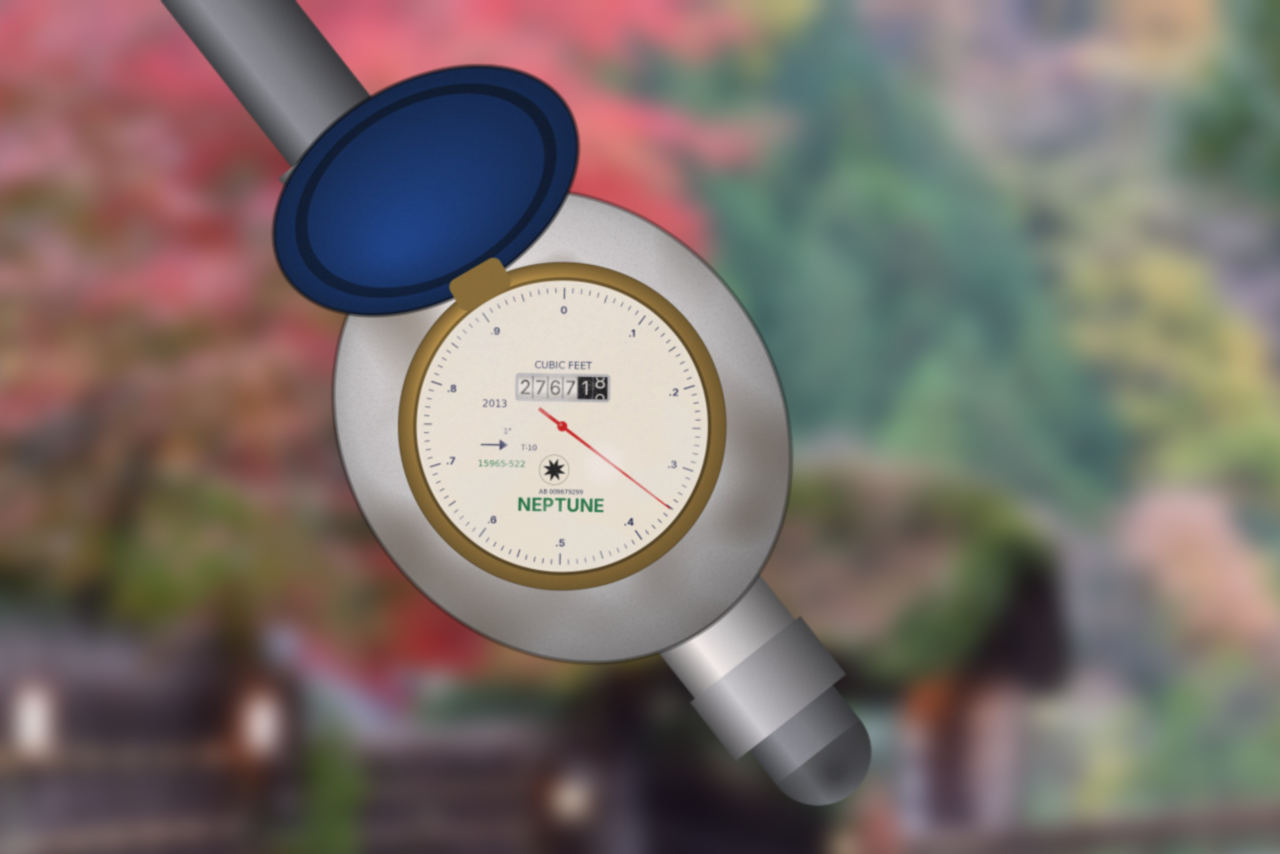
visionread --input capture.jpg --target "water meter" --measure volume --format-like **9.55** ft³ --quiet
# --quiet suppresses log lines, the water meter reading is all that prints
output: **276718.35** ft³
